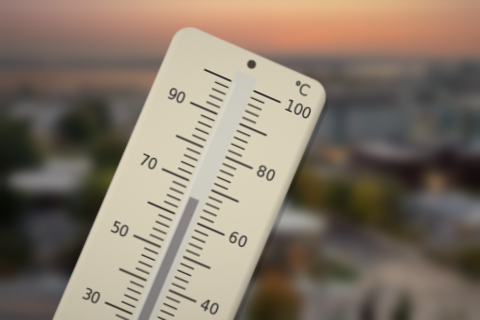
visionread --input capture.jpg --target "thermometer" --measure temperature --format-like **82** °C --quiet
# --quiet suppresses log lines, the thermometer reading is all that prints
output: **66** °C
